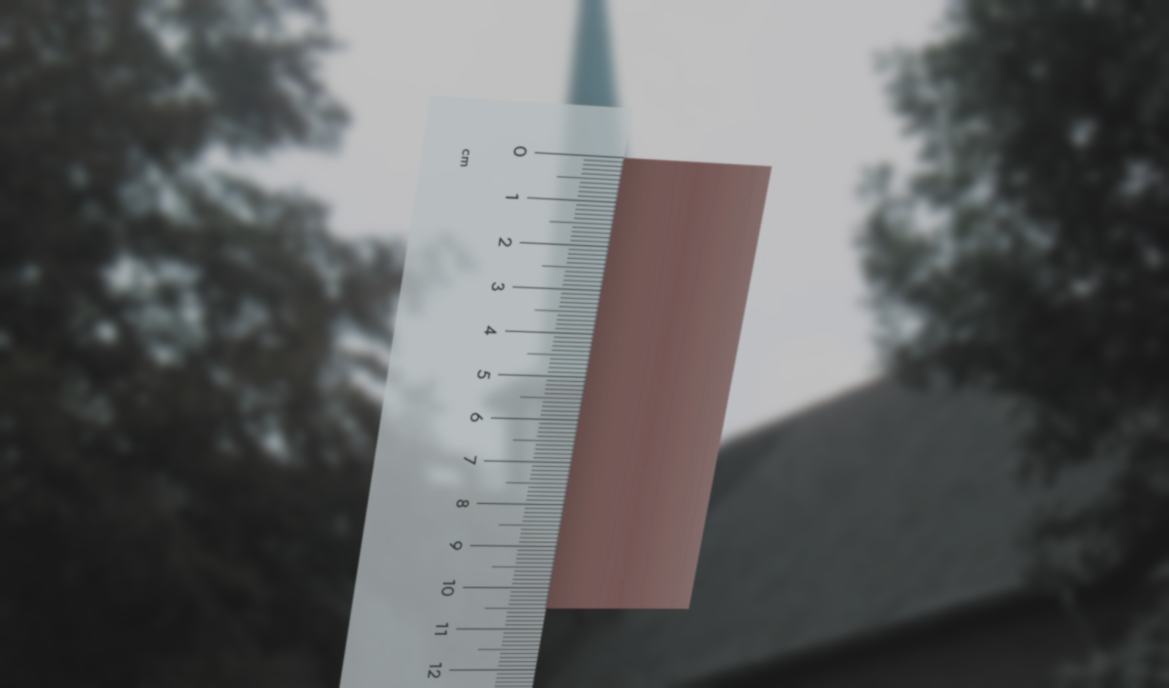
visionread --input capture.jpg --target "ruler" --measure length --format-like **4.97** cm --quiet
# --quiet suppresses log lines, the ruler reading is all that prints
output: **10.5** cm
